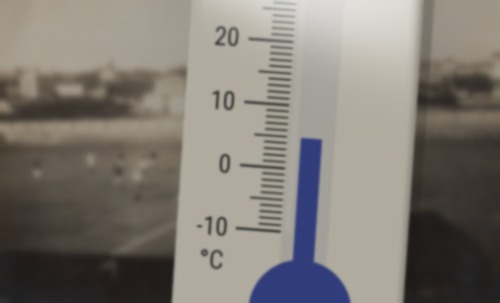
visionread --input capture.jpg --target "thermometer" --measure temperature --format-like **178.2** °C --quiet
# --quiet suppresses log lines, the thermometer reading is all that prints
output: **5** °C
